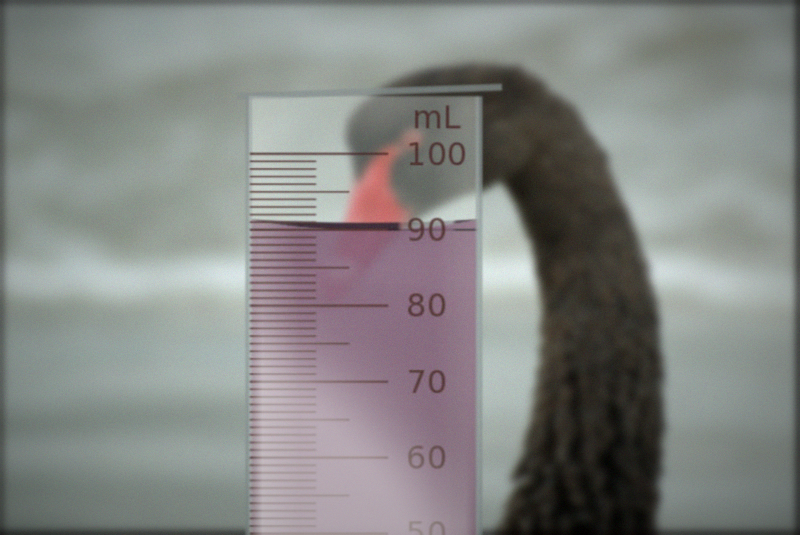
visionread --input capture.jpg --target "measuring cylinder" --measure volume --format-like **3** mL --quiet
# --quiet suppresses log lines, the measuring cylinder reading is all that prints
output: **90** mL
